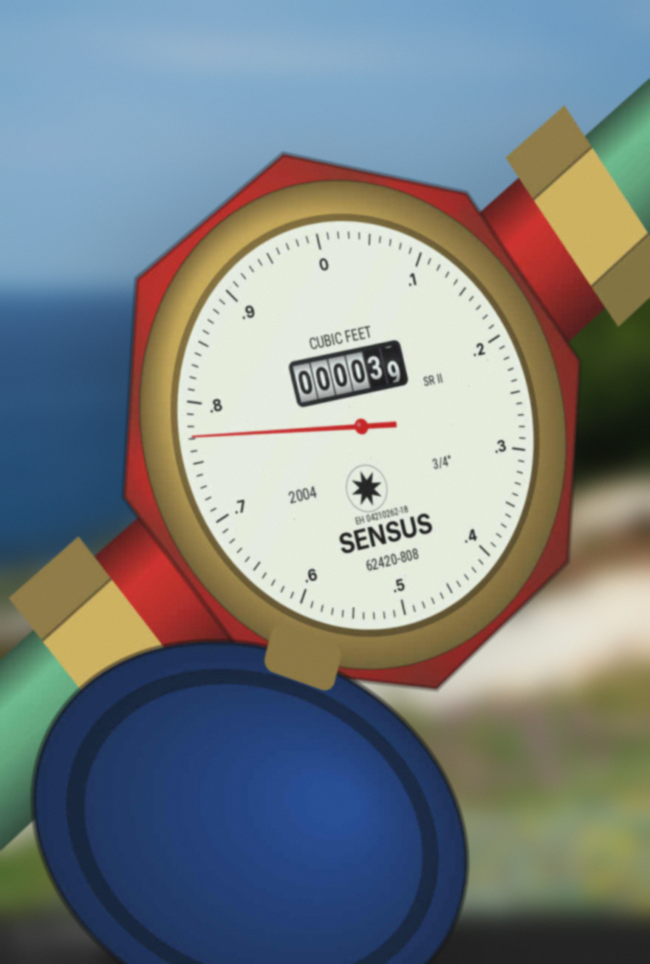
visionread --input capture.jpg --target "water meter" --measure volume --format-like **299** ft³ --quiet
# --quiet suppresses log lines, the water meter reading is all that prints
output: **38.77** ft³
